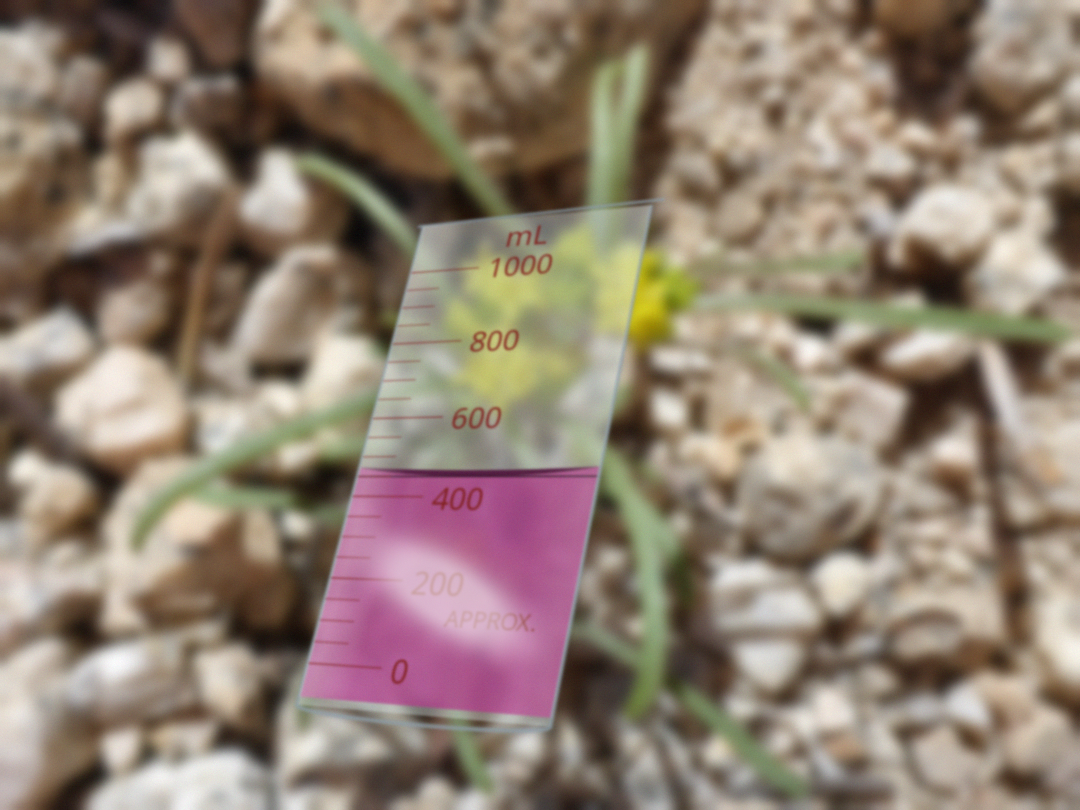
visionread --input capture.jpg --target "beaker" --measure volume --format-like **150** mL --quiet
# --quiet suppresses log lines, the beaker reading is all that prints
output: **450** mL
